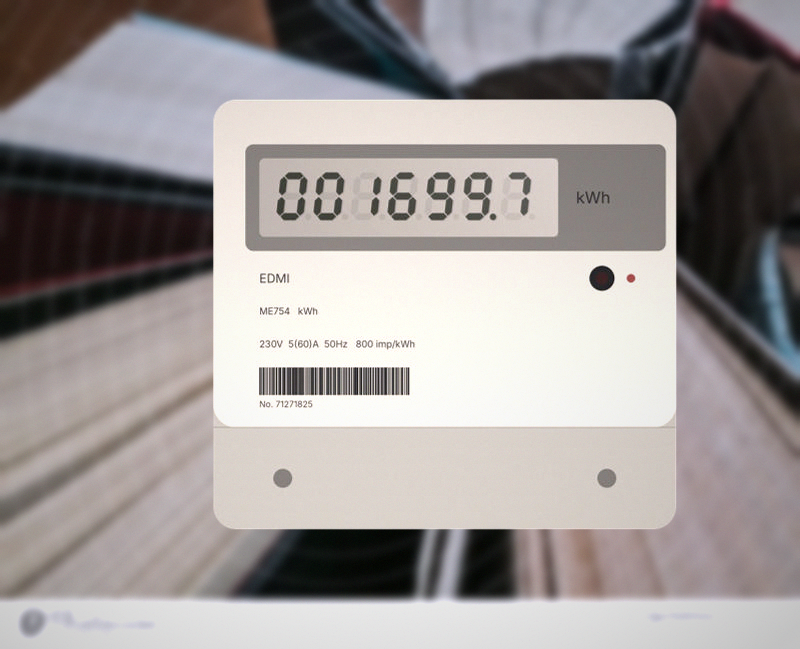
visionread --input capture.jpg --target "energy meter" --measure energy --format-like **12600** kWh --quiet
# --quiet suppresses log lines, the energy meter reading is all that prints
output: **1699.7** kWh
